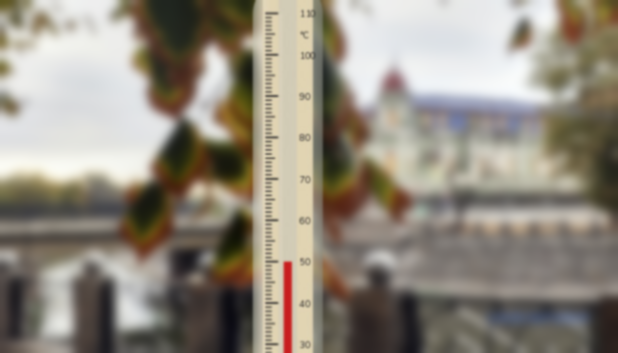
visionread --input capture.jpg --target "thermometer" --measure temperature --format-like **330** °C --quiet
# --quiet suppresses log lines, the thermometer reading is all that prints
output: **50** °C
